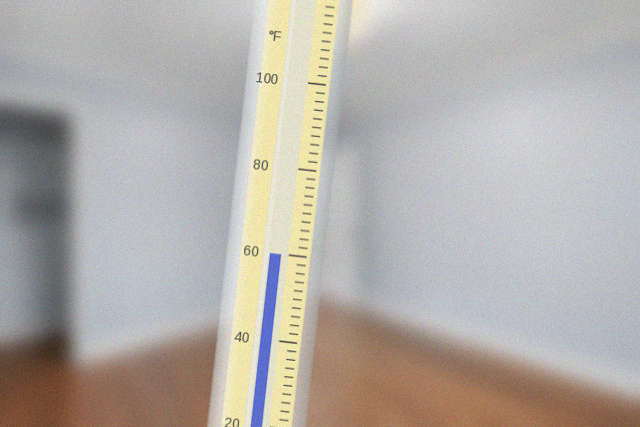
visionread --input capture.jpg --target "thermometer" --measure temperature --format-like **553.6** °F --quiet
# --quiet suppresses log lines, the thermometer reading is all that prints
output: **60** °F
